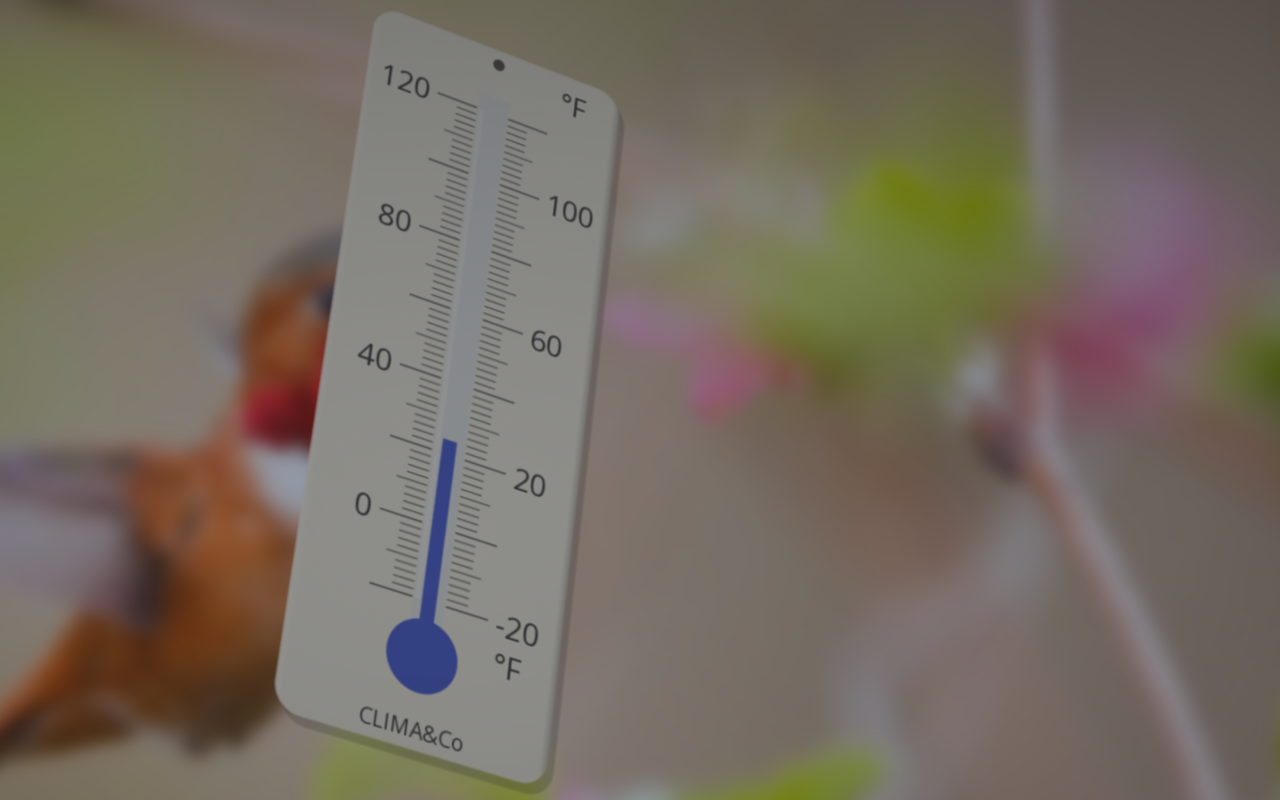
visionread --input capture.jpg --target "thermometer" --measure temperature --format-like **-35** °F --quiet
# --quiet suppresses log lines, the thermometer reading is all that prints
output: **24** °F
